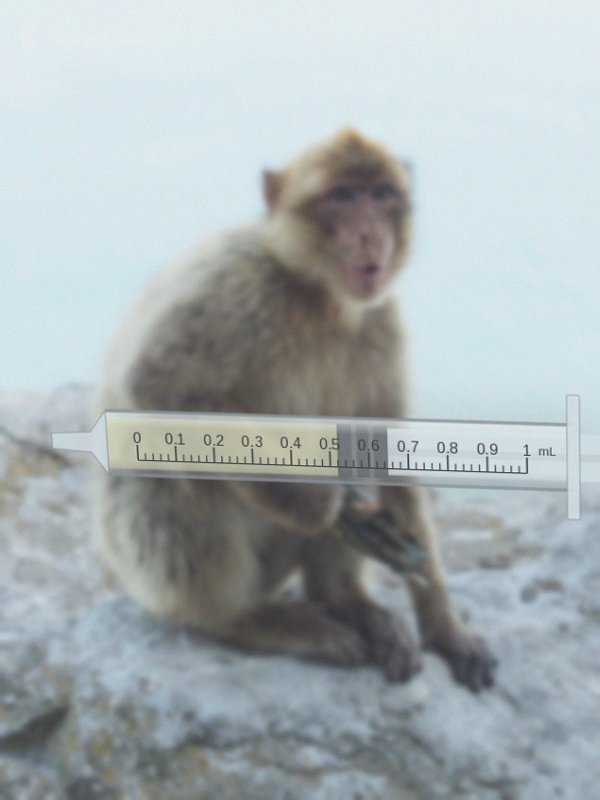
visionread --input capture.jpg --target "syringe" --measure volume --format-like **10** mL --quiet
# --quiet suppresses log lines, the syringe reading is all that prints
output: **0.52** mL
